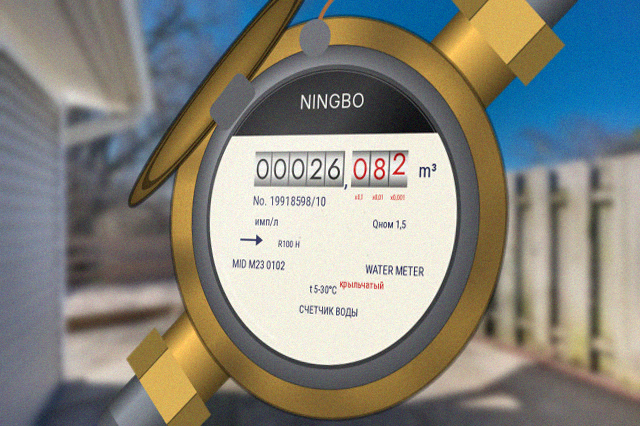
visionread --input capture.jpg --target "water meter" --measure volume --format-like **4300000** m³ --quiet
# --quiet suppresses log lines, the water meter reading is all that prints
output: **26.082** m³
